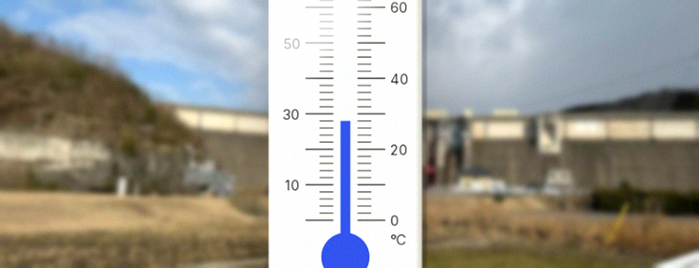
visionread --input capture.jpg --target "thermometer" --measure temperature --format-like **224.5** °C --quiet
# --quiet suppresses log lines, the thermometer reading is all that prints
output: **28** °C
